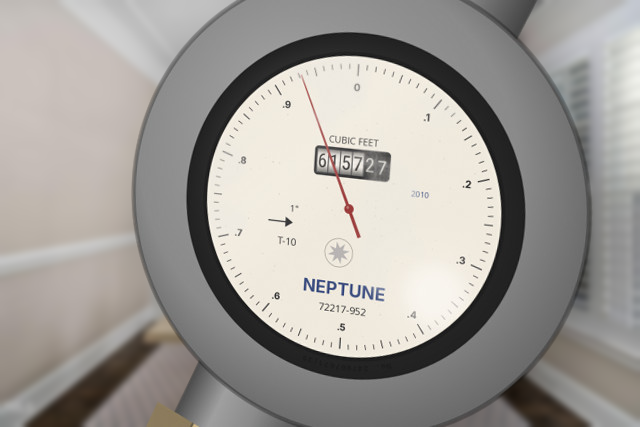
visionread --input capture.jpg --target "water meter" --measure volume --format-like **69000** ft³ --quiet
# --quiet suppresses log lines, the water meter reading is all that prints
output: **615726.93** ft³
